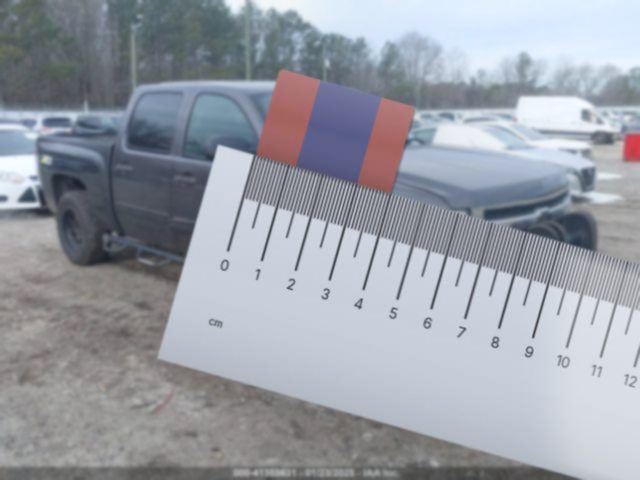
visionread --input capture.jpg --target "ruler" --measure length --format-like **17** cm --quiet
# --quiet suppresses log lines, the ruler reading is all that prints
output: **4** cm
